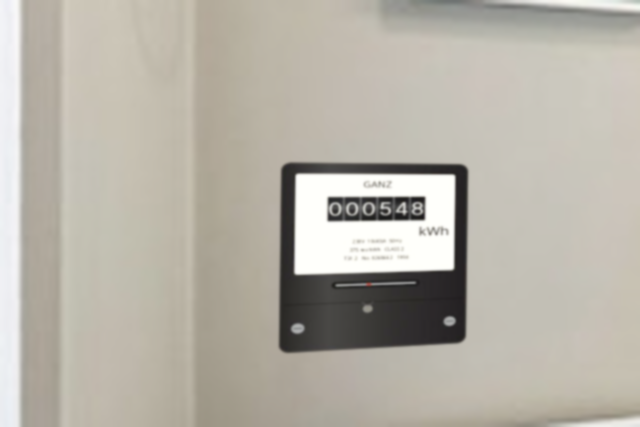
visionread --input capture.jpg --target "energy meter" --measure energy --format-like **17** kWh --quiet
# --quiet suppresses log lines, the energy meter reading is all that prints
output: **548** kWh
